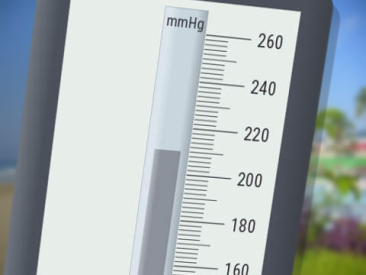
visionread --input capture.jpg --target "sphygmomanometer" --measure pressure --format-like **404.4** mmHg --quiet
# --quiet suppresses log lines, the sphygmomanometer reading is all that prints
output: **210** mmHg
